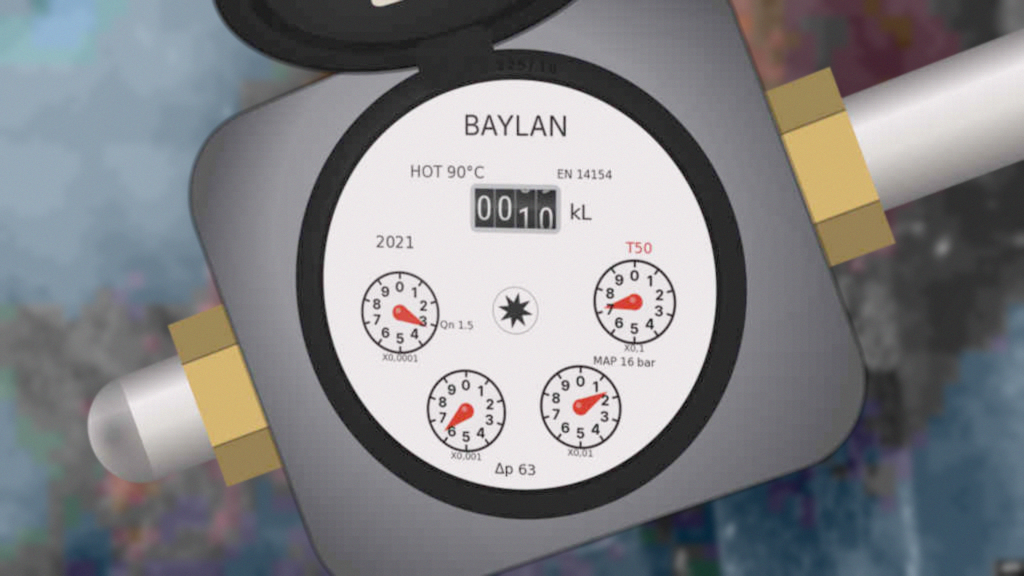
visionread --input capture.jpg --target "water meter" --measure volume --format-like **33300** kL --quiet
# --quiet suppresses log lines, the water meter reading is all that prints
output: **9.7163** kL
